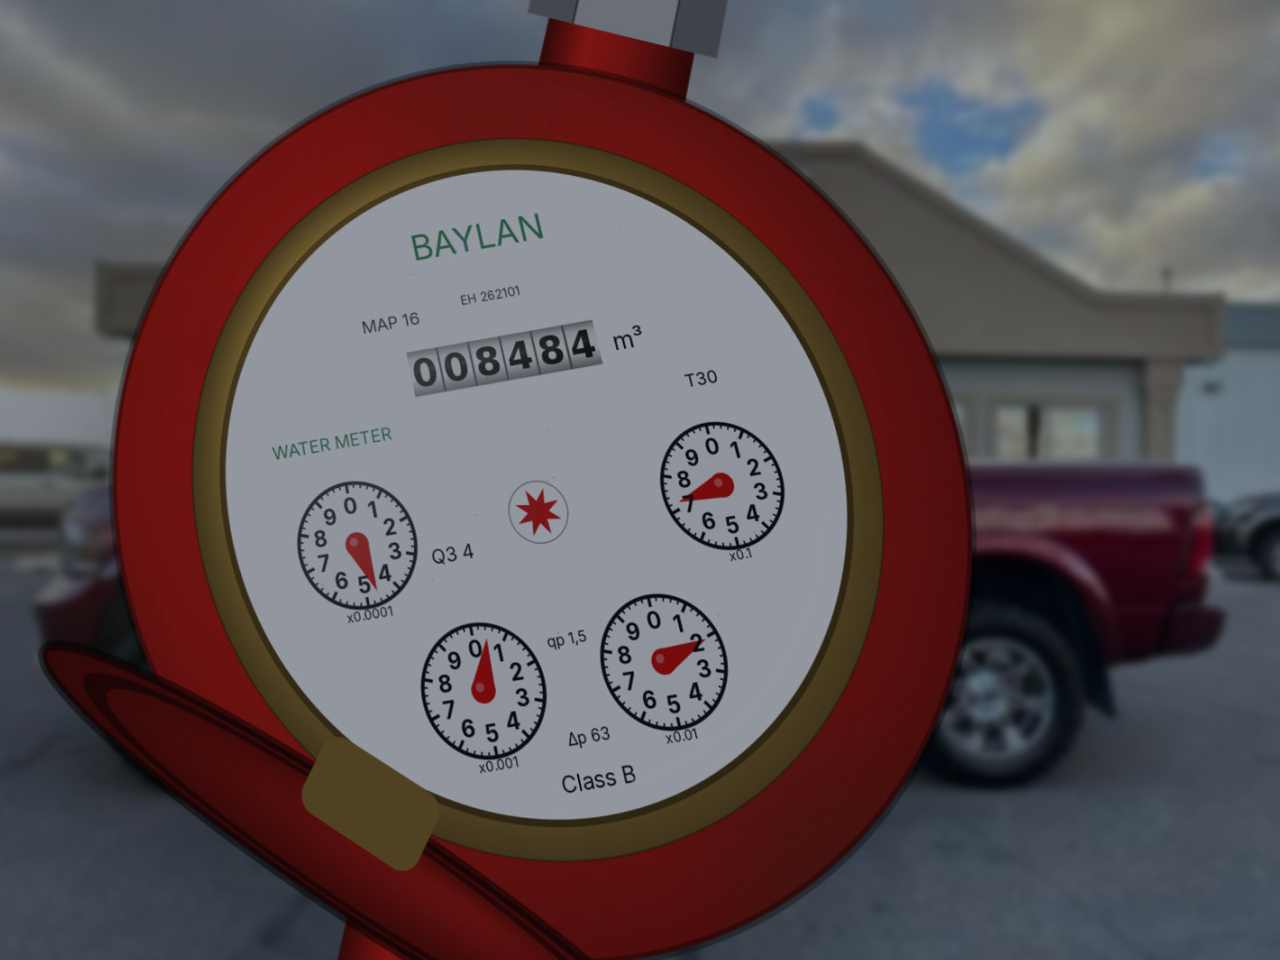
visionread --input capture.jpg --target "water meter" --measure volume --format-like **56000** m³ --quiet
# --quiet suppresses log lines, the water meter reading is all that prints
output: **8484.7204** m³
